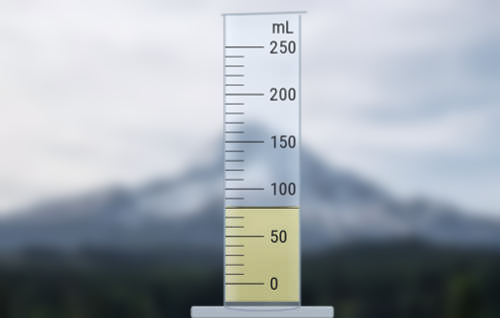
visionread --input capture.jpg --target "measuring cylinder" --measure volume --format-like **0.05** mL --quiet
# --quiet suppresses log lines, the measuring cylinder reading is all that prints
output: **80** mL
